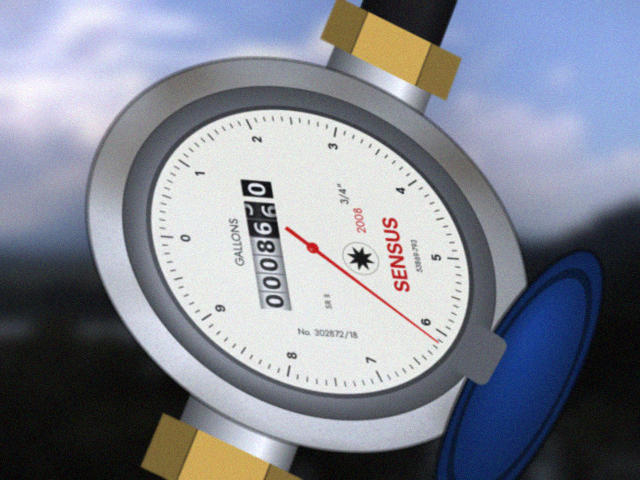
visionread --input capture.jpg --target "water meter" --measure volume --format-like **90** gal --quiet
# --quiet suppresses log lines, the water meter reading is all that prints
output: **8656.1** gal
